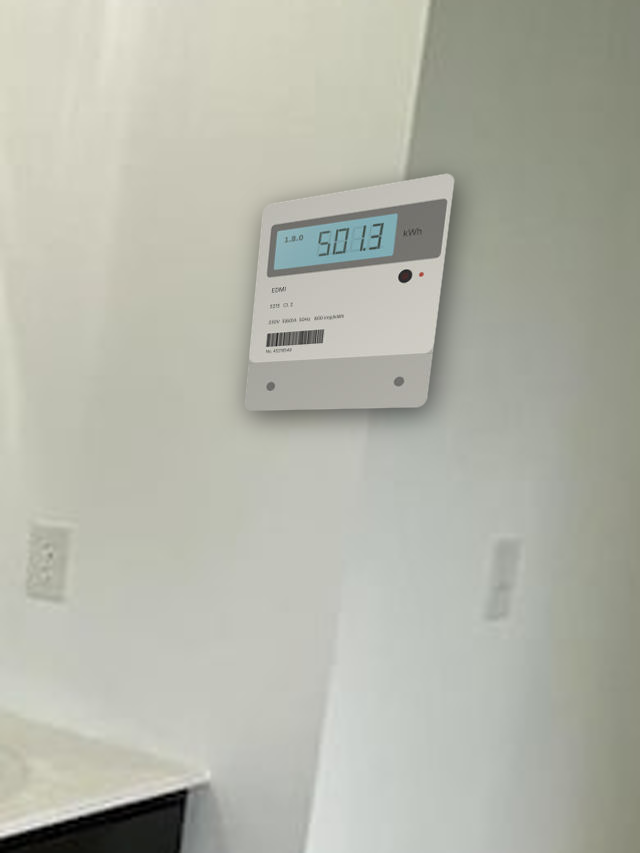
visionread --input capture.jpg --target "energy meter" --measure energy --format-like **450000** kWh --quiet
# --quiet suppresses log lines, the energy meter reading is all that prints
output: **501.3** kWh
